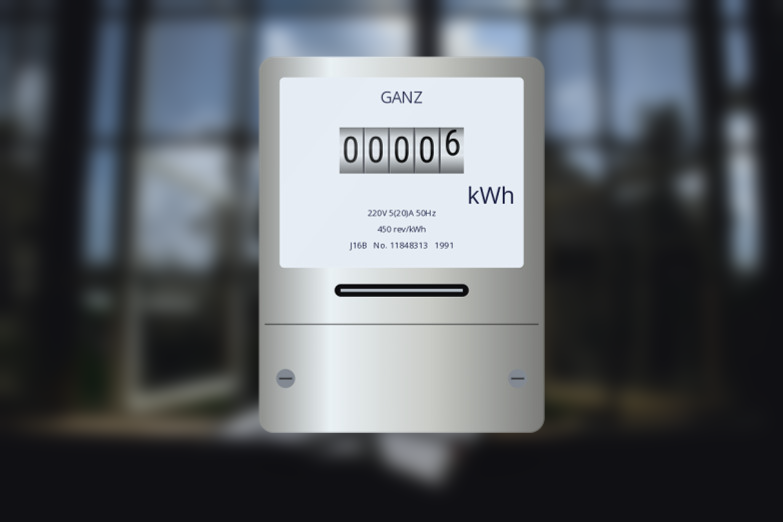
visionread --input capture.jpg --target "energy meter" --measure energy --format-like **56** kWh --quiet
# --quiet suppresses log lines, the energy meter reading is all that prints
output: **6** kWh
